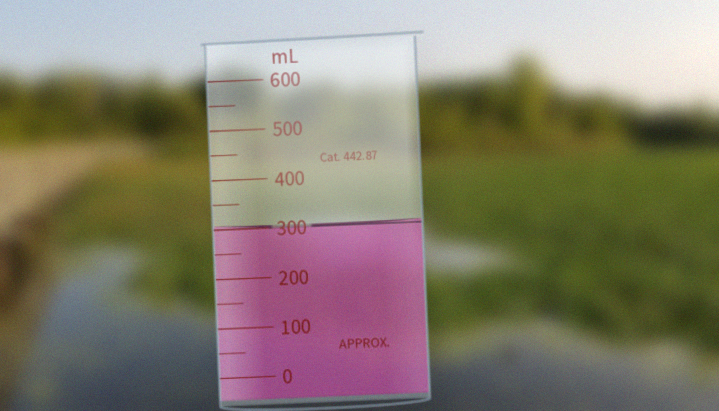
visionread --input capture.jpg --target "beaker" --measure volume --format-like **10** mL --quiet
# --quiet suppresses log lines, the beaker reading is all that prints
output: **300** mL
